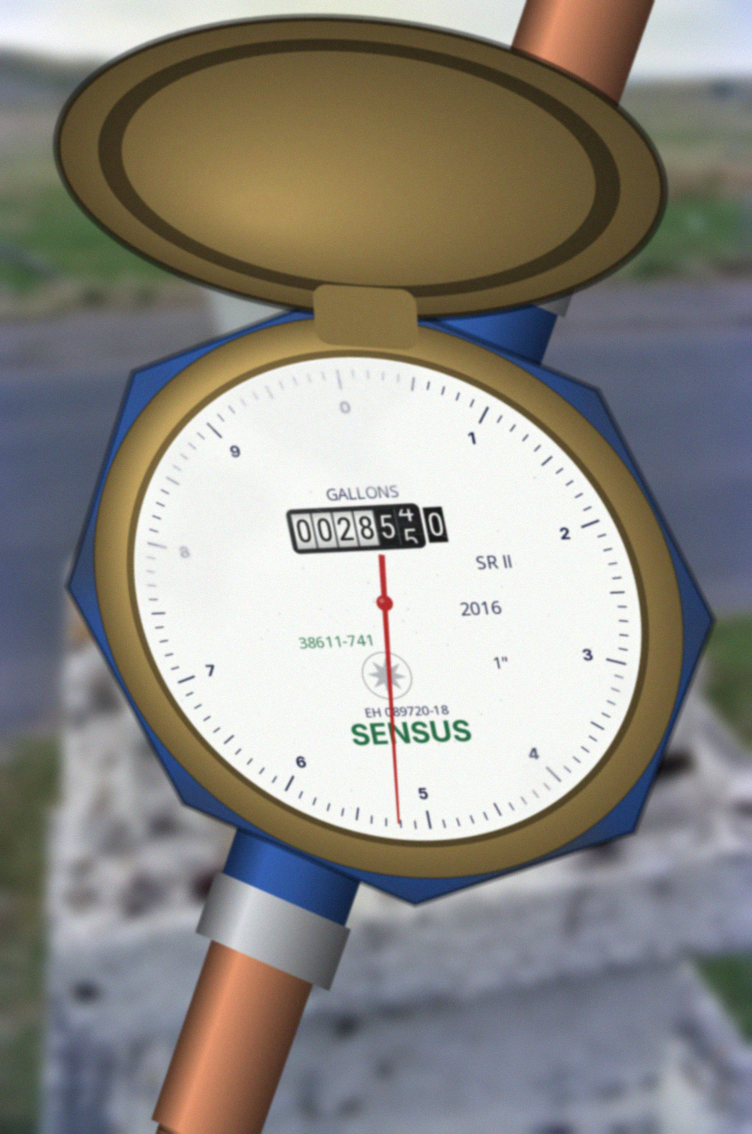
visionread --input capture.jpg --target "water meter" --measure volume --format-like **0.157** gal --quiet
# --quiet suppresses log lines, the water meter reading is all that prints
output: **28545.2** gal
